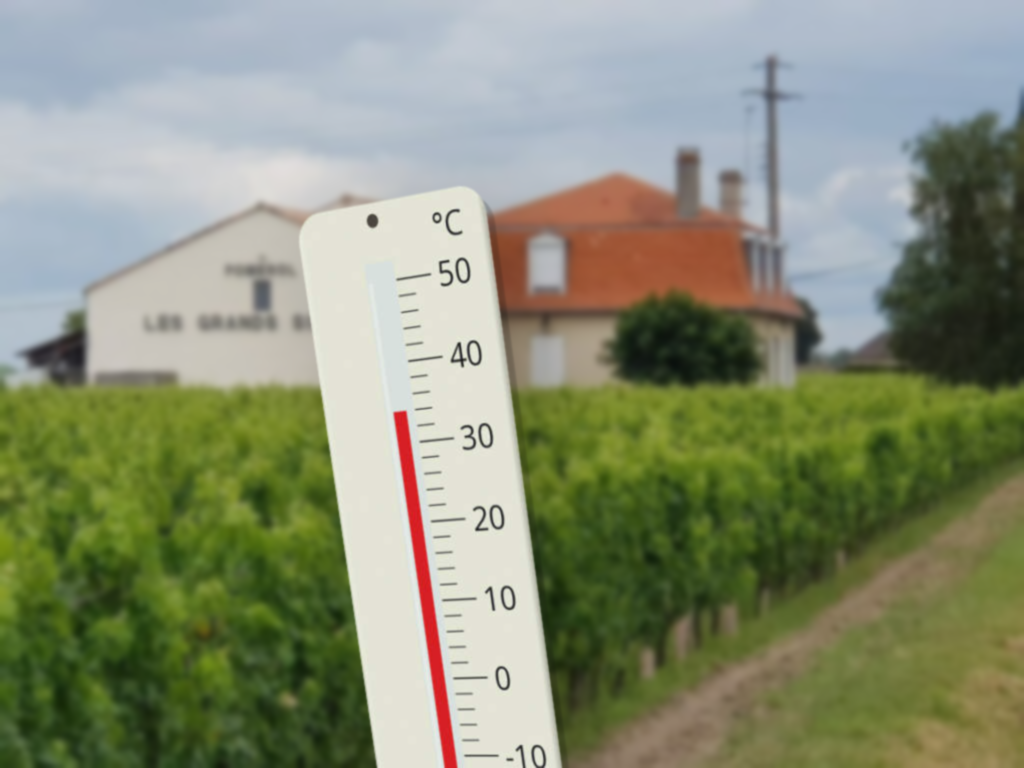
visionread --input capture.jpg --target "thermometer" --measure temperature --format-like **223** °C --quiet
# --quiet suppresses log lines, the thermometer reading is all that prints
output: **34** °C
